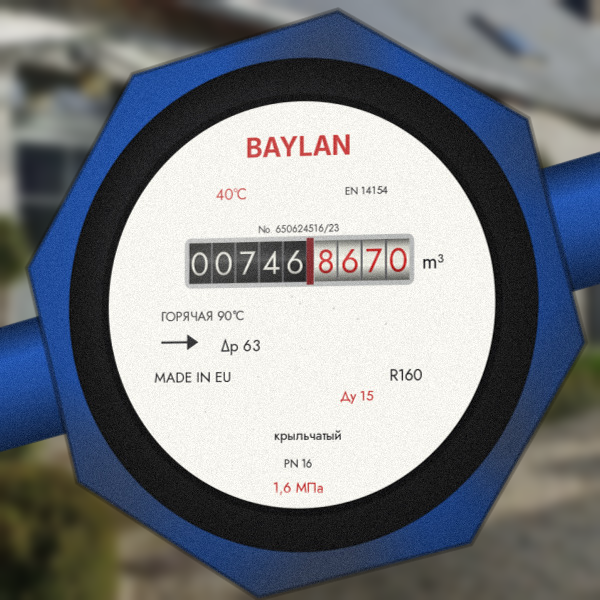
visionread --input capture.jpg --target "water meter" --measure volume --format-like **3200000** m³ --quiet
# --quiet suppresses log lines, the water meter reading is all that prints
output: **746.8670** m³
